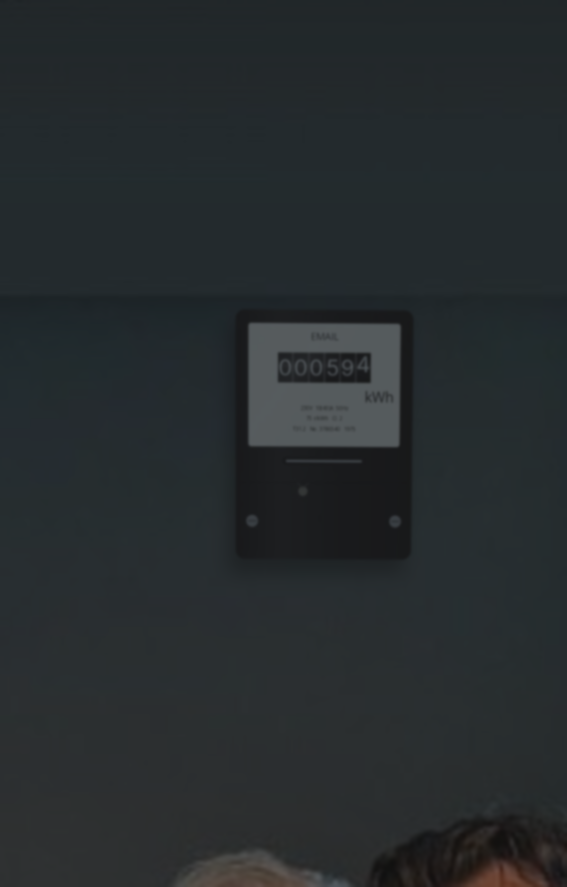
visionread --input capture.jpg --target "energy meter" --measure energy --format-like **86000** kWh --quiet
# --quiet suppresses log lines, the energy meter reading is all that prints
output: **594** kWh
